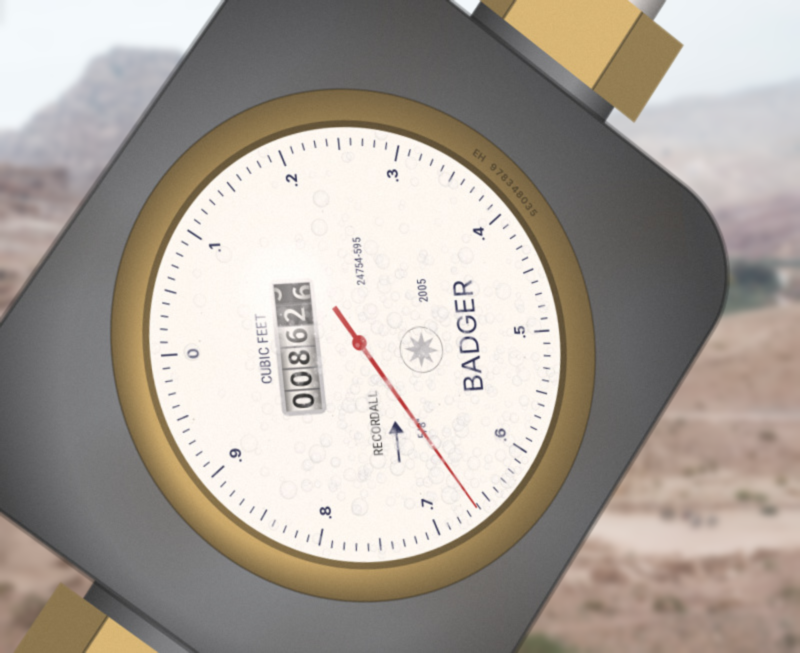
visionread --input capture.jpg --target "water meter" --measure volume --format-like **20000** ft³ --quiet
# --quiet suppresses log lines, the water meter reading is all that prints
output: **8625.66** ft³
